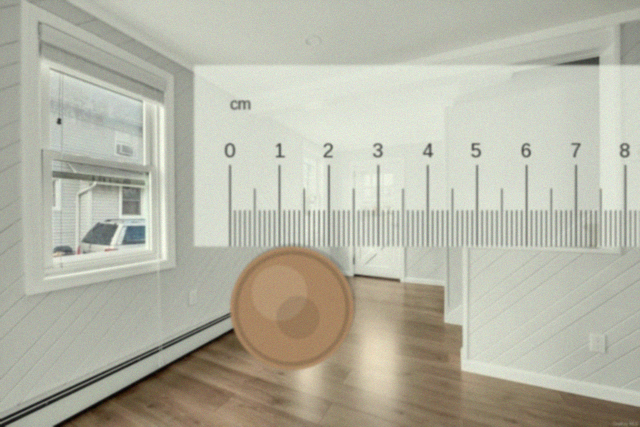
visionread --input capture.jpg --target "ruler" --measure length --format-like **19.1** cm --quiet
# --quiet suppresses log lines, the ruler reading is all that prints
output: **2.5** cm
